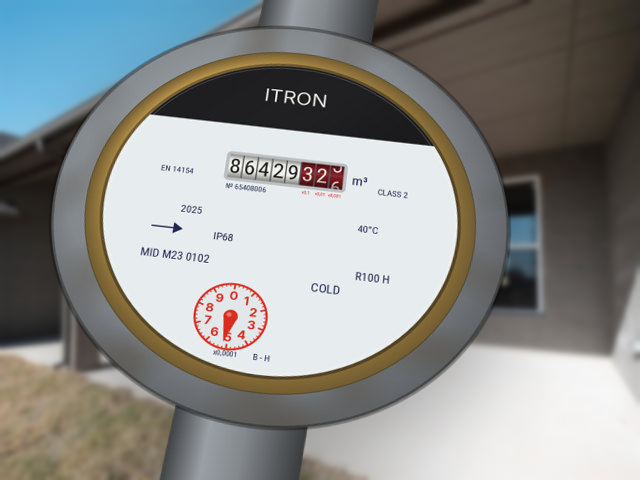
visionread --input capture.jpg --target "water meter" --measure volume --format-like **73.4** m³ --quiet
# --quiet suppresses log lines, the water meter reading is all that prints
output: **86429.3255** m³
